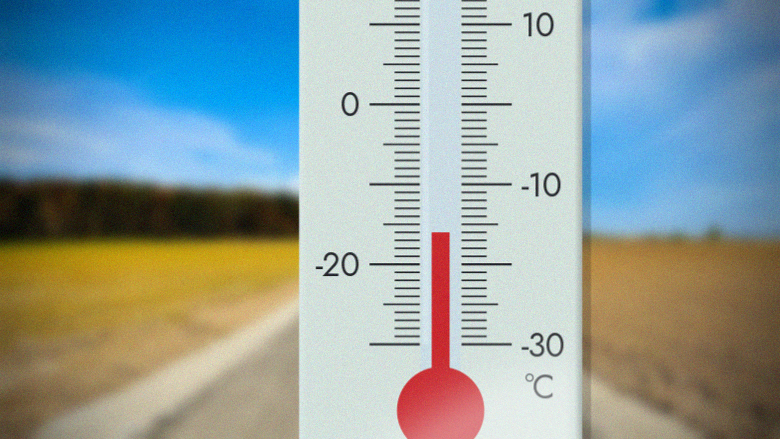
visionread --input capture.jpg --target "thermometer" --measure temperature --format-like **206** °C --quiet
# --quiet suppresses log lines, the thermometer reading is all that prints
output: **-16** °C
